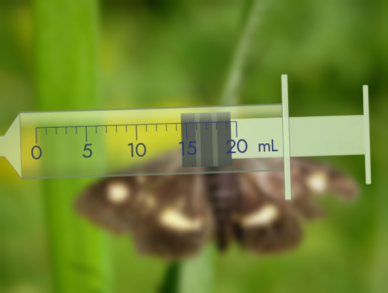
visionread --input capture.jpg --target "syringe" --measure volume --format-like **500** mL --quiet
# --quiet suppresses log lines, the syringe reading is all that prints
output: **14.5** mL
